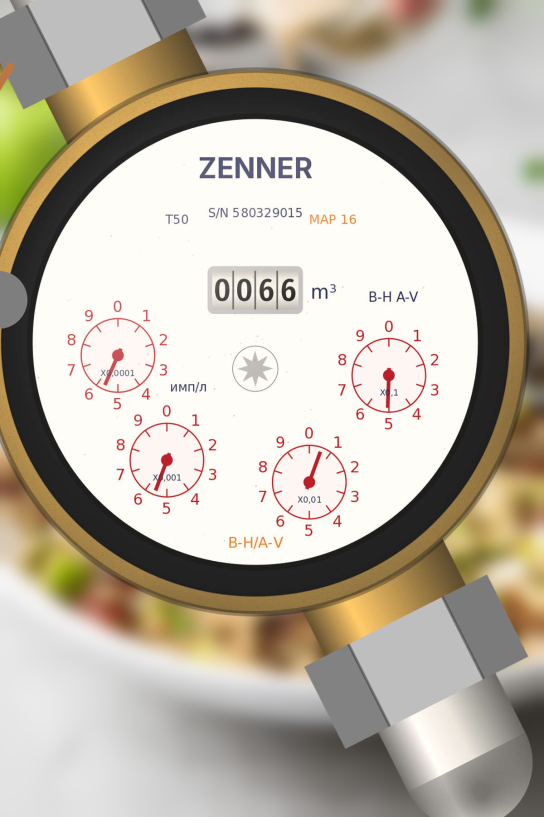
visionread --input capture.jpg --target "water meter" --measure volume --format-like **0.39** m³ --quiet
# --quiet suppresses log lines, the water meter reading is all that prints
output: **66.5055** m³
